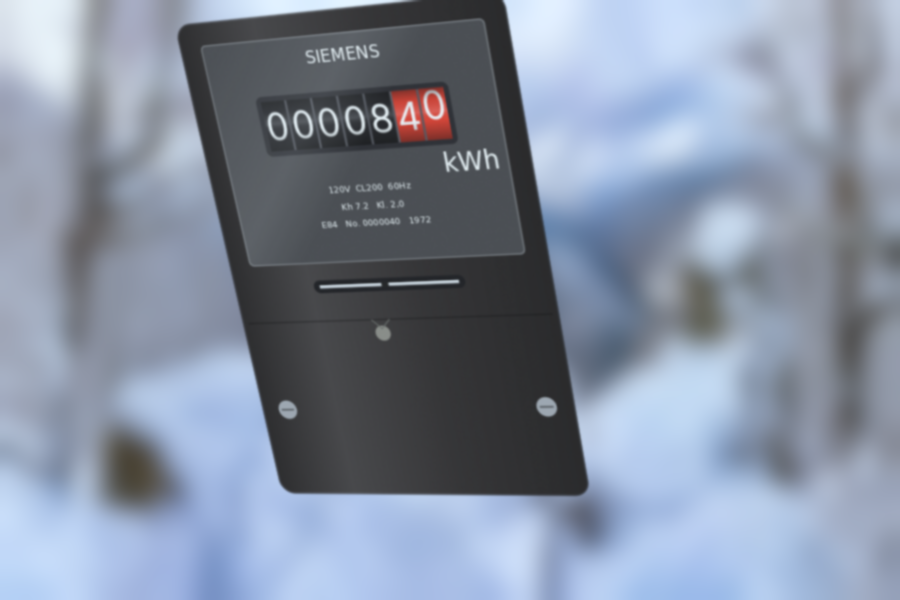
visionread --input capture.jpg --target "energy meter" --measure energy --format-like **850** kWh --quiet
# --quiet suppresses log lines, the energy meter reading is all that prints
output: **8.40** kWh
